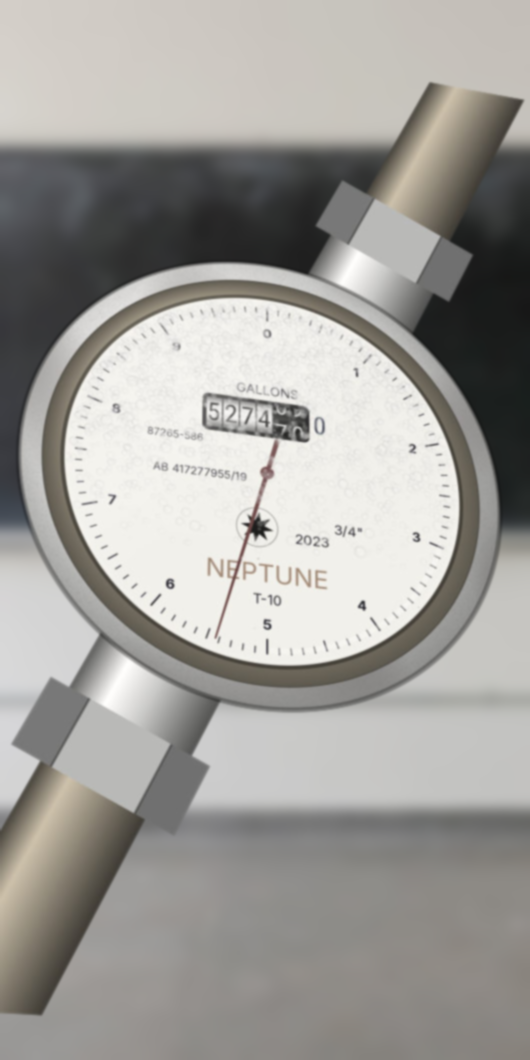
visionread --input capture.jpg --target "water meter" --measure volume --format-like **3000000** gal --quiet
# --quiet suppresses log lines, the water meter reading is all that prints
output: **5274695.4** gal
